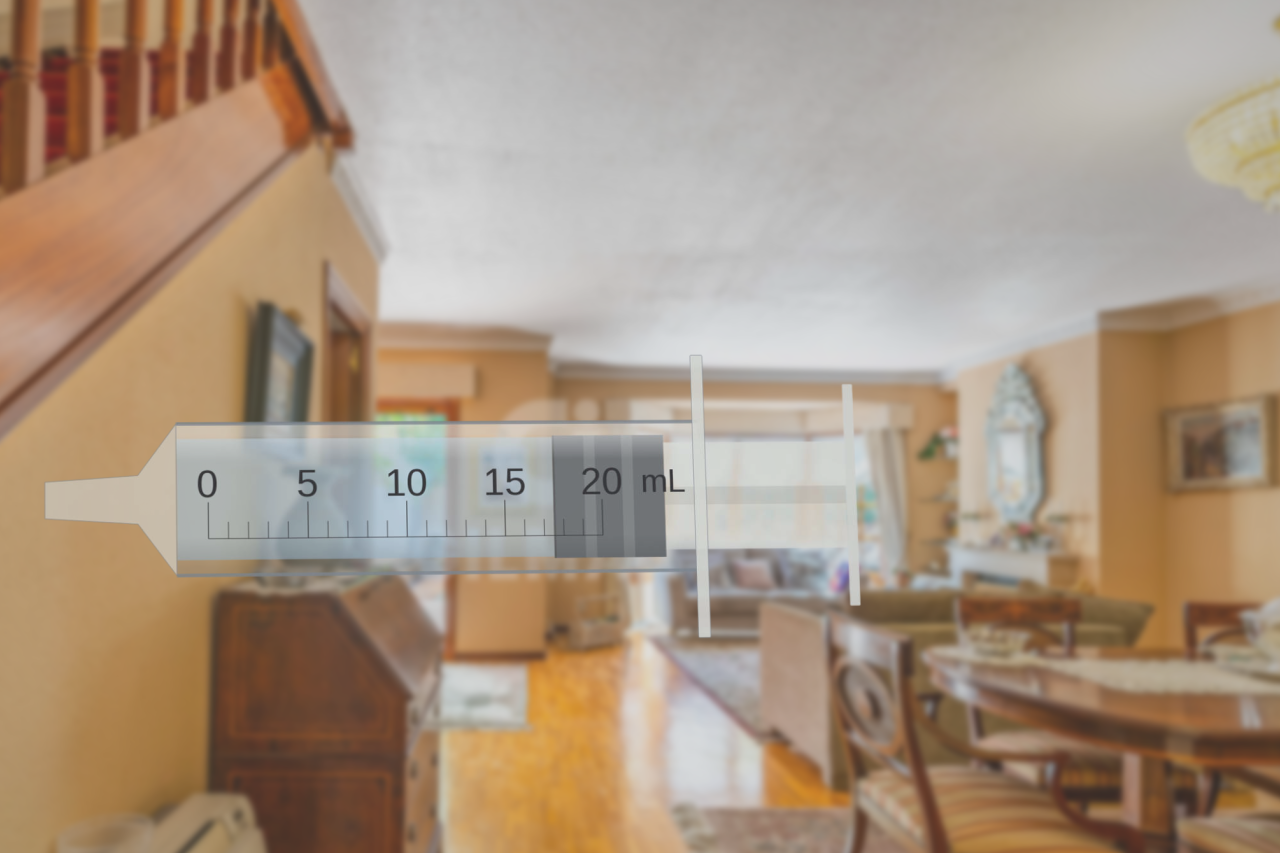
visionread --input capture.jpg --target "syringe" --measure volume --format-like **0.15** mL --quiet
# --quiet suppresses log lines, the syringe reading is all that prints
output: **17.5** mL
